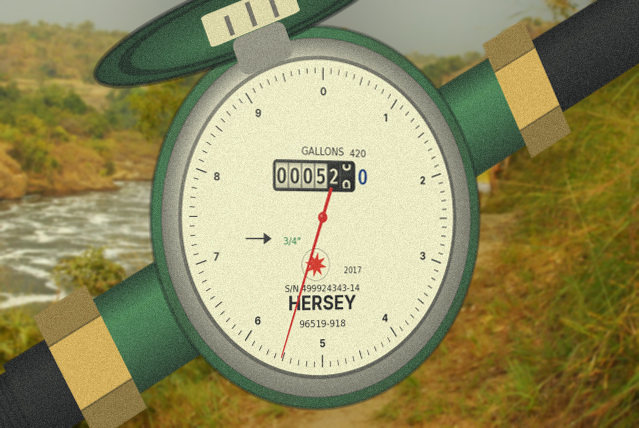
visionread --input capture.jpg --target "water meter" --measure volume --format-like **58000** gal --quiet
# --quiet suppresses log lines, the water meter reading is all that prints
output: **5285.5** gal
